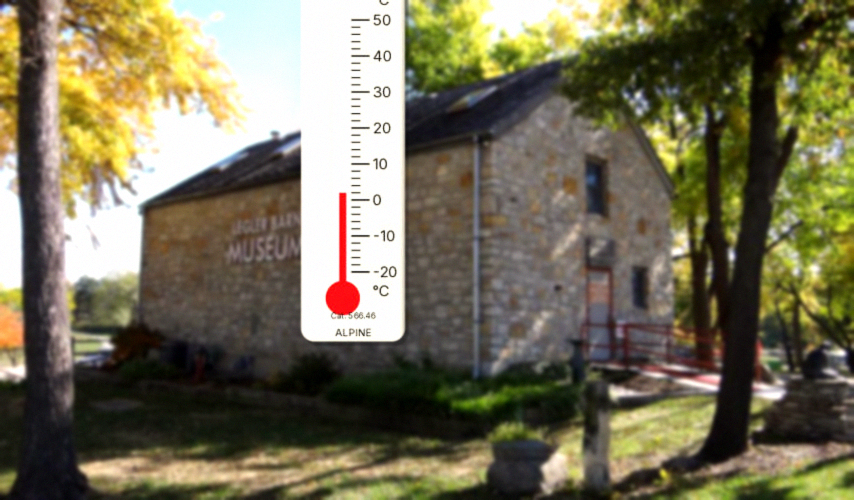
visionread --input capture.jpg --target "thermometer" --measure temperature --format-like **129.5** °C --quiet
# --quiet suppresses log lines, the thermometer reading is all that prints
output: **2** °C
